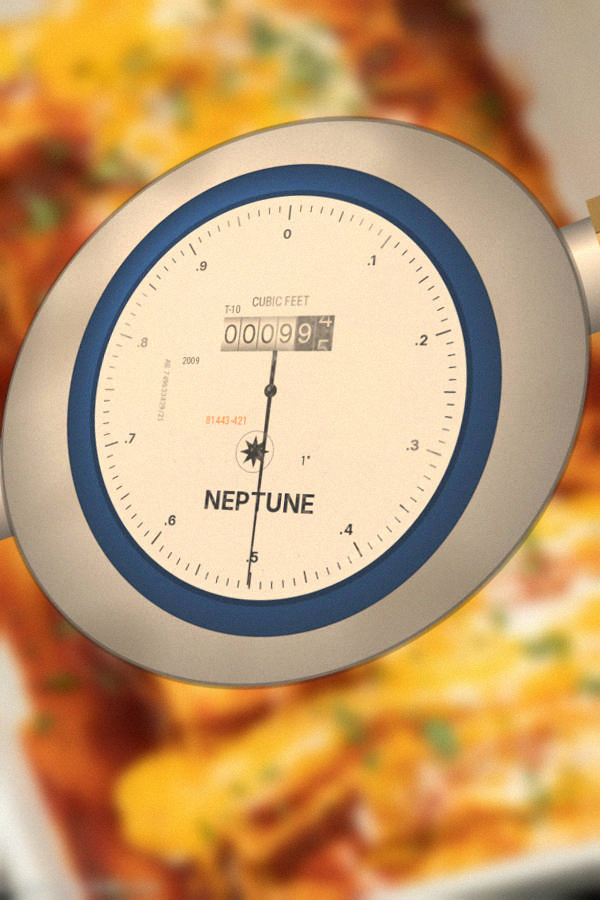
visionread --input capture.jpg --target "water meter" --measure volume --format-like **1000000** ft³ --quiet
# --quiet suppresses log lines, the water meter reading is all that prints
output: **994.50** ft³
